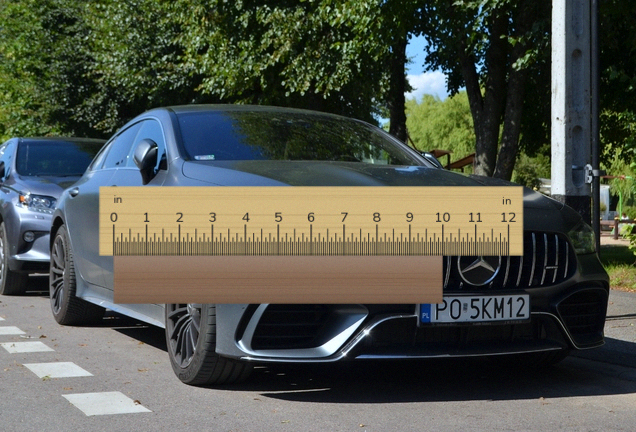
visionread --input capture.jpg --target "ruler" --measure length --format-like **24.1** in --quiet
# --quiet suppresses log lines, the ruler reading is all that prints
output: **10** in
